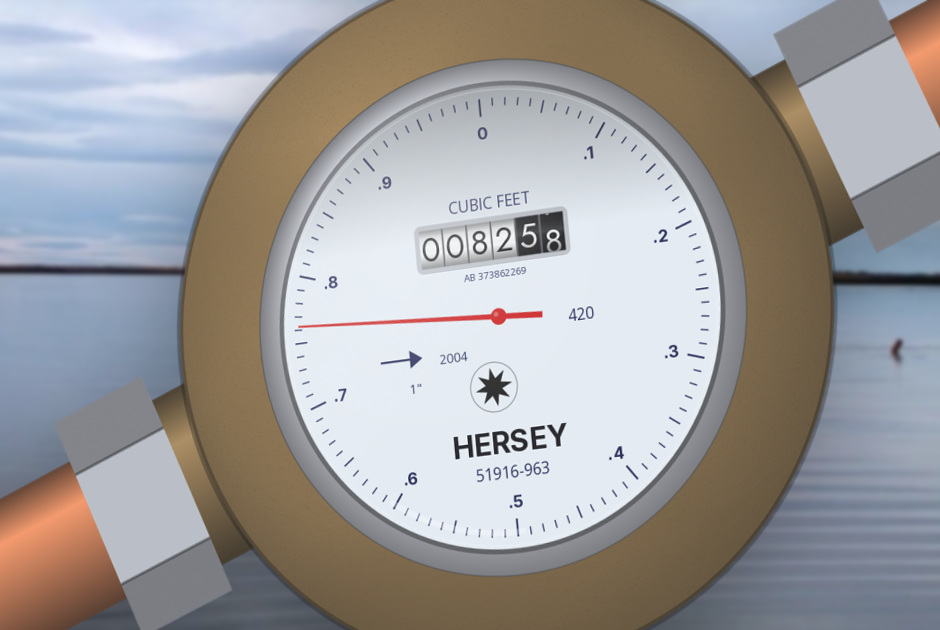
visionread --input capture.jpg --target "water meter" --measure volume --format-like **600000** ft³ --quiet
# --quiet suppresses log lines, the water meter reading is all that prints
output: **8257.76** ft³
